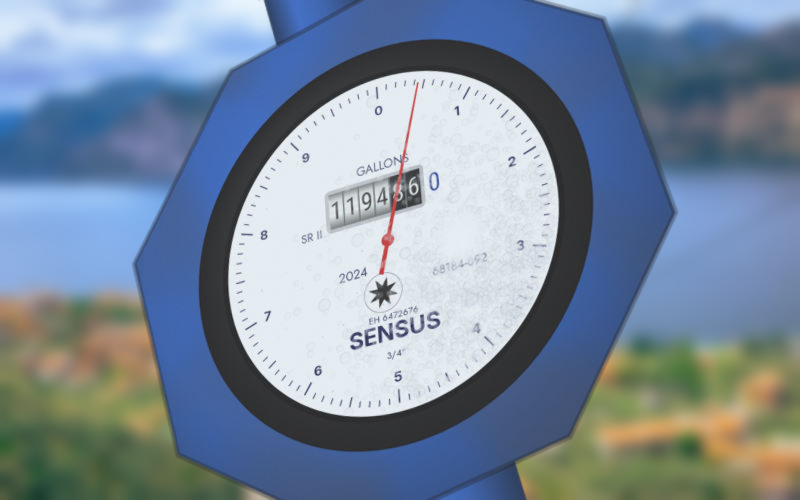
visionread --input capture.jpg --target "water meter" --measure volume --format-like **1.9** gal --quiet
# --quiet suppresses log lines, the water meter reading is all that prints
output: **1194860.4** gal
